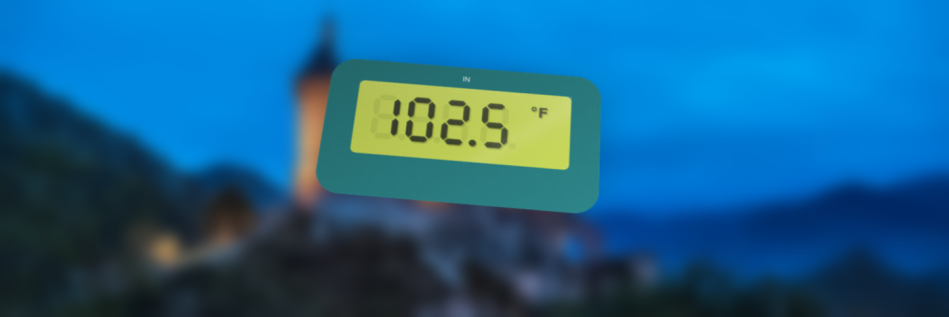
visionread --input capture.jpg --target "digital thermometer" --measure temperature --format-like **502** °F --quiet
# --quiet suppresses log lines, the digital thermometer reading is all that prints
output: **102.5** °F
